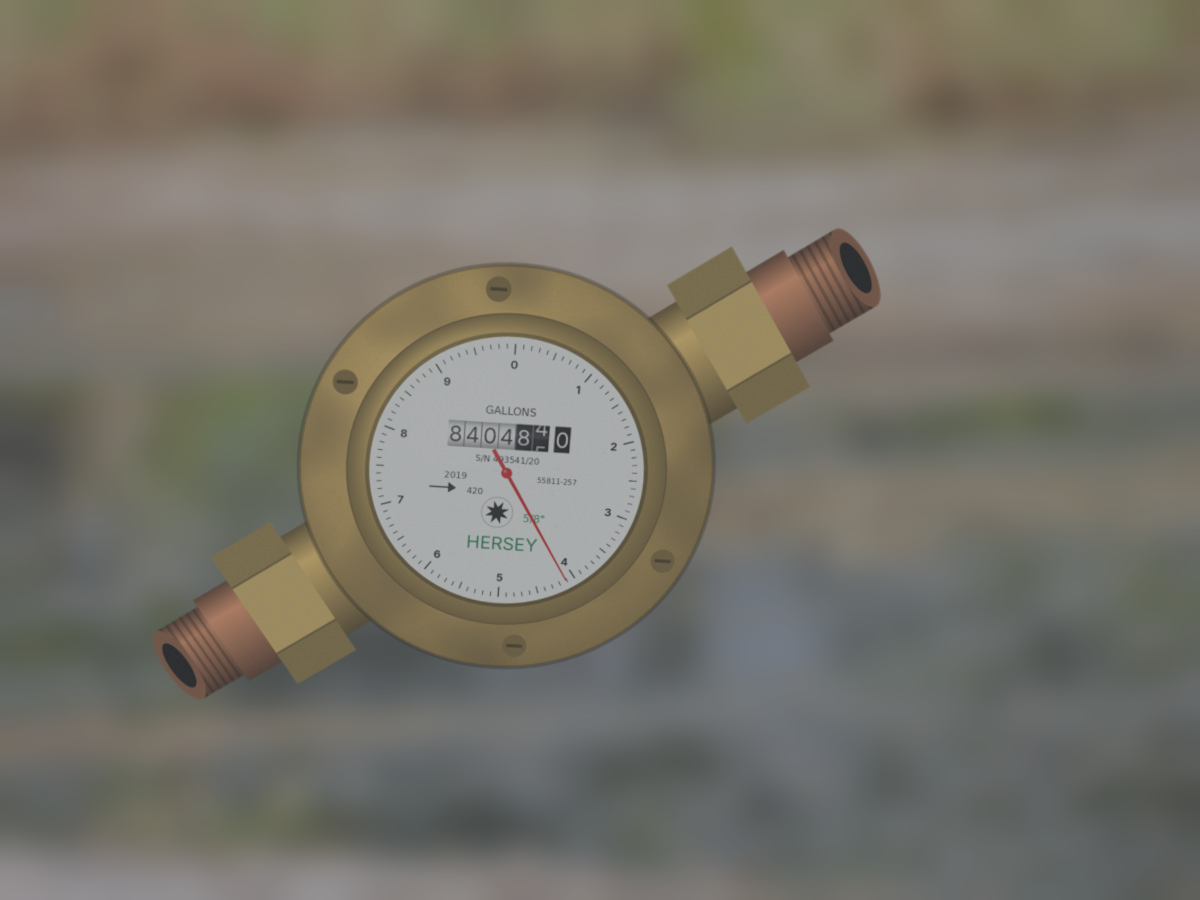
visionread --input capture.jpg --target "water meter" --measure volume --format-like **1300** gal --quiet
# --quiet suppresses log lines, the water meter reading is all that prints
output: **8404844.1** gal
